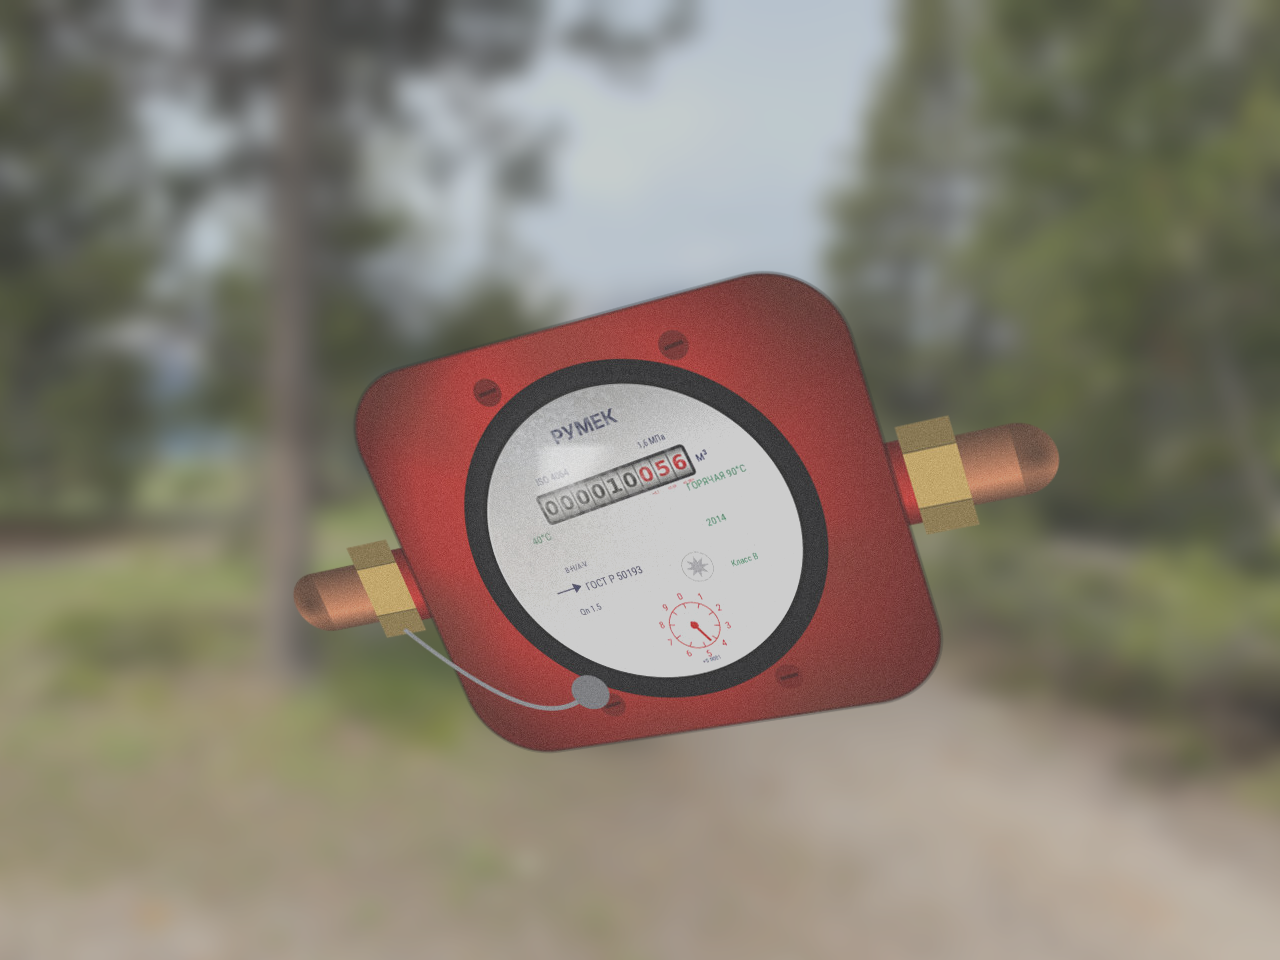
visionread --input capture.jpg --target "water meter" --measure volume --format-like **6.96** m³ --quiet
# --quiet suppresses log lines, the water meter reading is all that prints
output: **10.0564** m³
